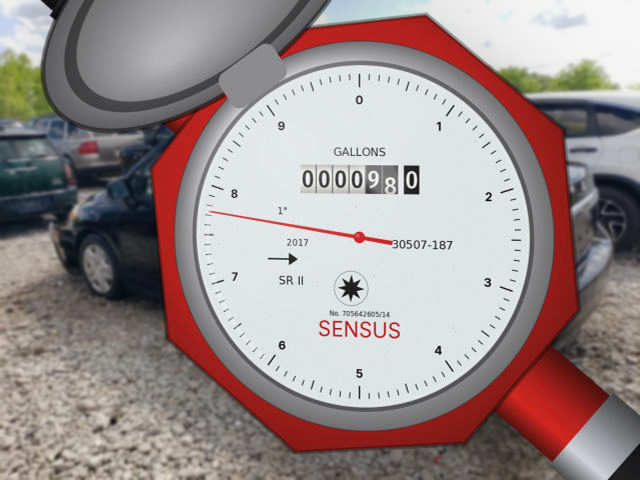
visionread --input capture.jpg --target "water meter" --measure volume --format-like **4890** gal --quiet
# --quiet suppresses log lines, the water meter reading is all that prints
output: **977.7** gal
